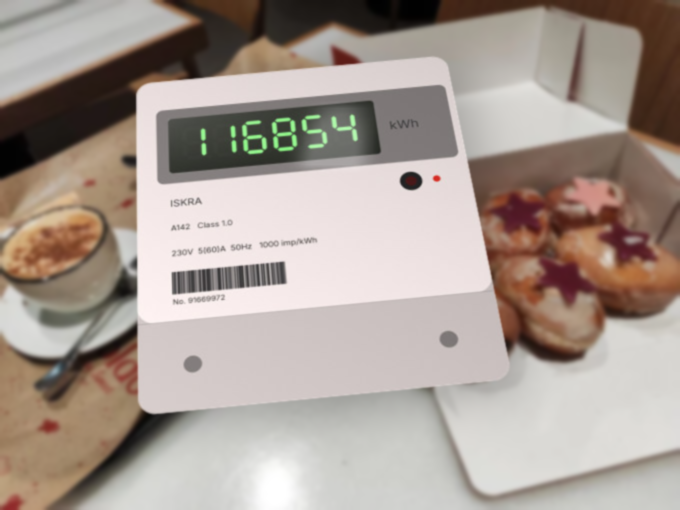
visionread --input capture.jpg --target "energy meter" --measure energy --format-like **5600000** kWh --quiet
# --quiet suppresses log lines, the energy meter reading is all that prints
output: **116854** kWh
